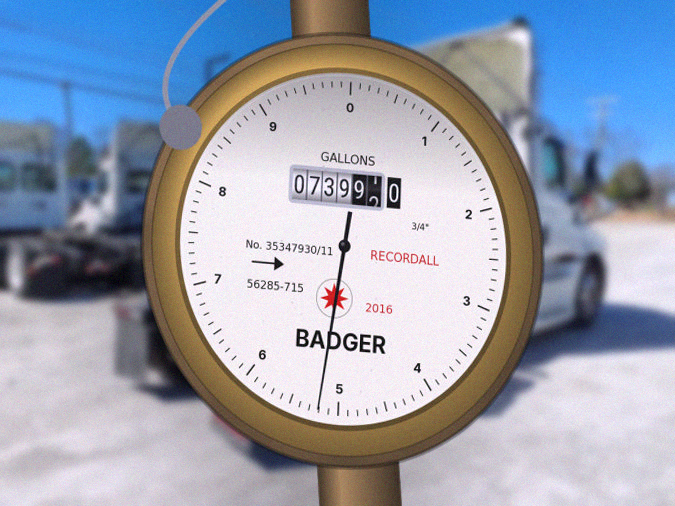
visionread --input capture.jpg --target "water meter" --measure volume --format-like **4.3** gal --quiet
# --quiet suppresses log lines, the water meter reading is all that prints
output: **739915.2** gal
